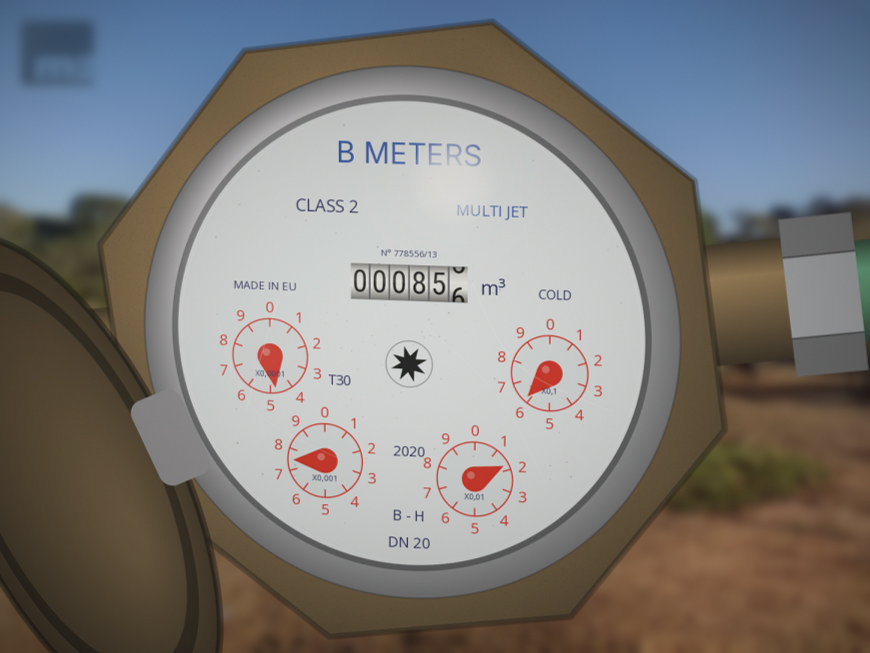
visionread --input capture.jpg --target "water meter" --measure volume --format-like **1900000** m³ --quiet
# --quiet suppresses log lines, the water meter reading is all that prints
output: **855.6174** m³
